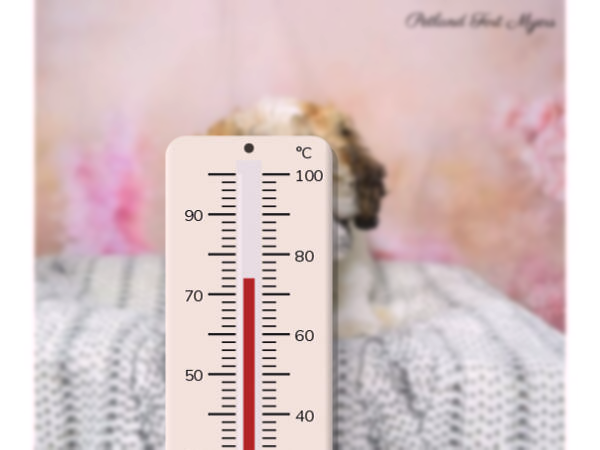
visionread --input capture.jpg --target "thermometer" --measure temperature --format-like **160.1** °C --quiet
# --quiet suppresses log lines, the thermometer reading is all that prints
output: **74** °C
